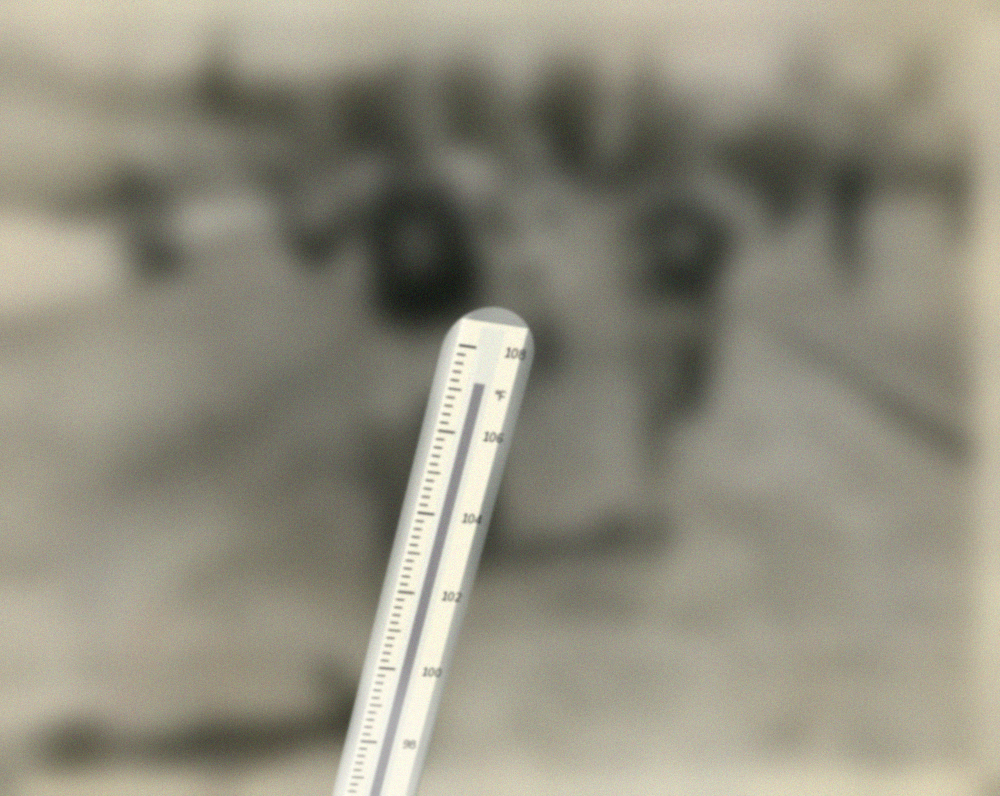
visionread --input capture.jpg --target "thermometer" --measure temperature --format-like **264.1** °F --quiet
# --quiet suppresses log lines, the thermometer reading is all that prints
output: **107.2** °F
